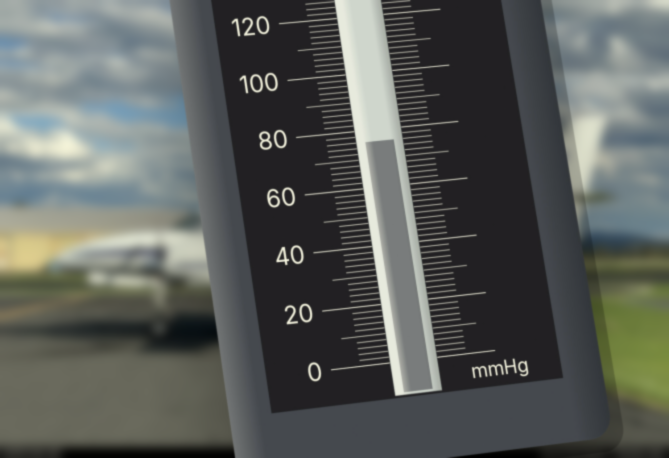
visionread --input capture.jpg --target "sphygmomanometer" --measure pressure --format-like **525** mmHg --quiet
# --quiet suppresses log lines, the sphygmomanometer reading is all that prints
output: **76** mmHg
